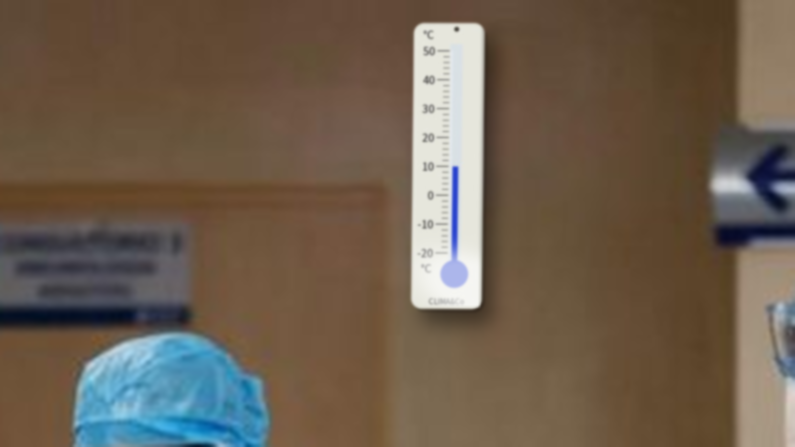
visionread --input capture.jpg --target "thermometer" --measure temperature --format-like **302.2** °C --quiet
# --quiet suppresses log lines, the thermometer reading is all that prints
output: **10** °C
